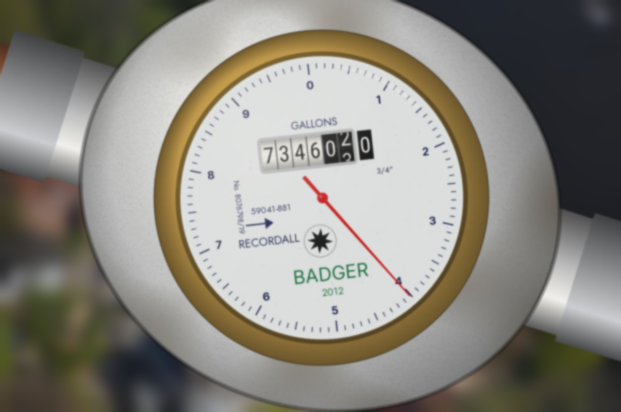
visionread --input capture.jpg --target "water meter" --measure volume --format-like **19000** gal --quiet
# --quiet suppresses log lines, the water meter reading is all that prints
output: **7346024.0** gal
